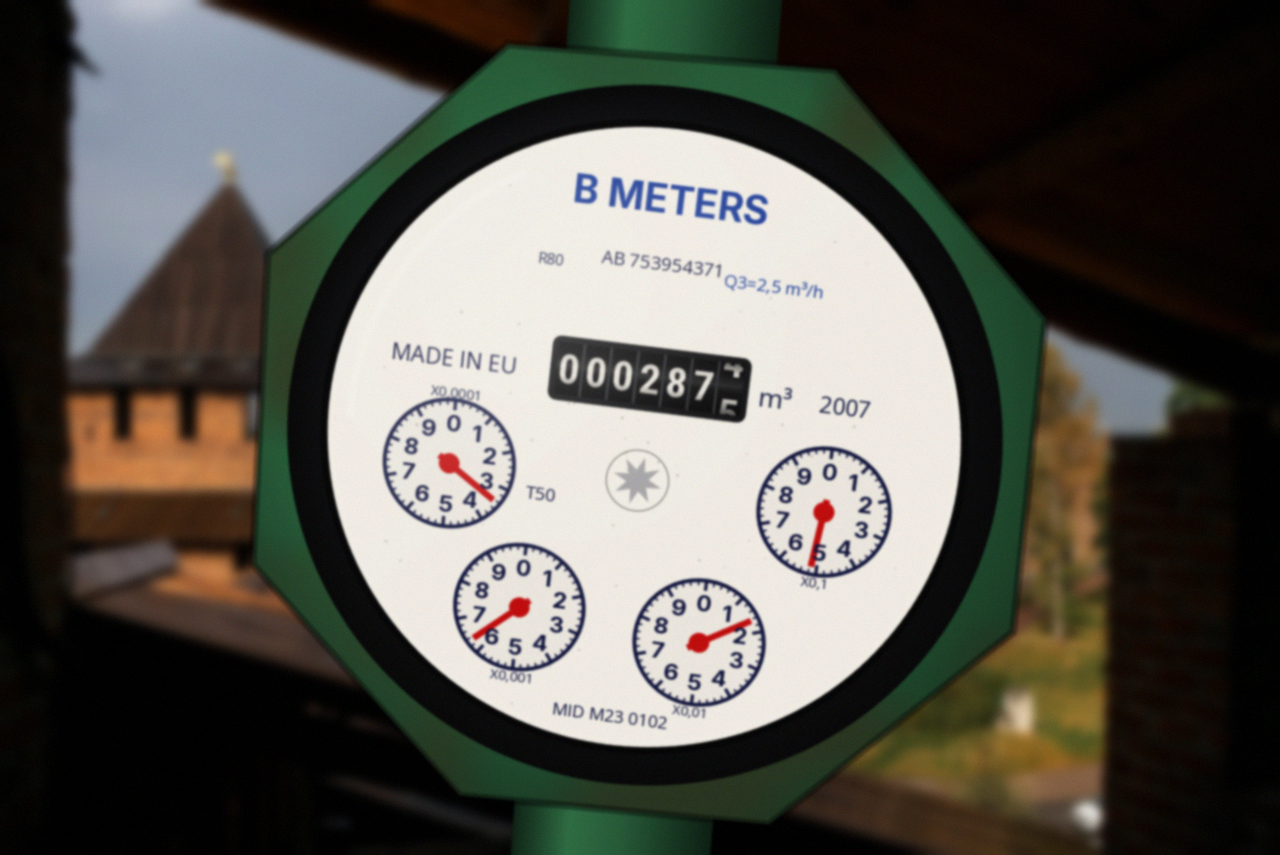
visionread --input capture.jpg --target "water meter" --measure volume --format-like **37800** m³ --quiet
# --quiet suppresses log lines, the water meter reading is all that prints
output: **2874.5163** m³
